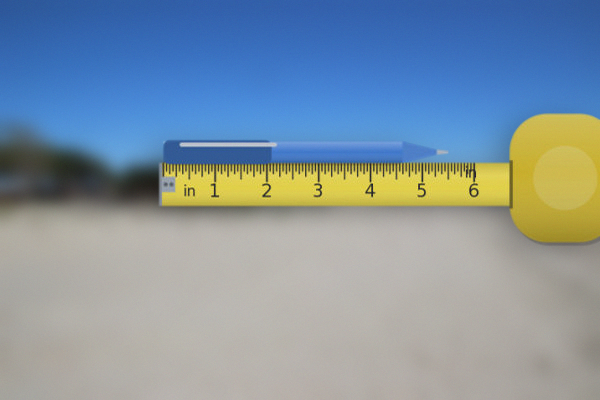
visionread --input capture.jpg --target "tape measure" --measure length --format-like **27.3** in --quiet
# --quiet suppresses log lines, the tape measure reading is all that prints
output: **5.5** in
